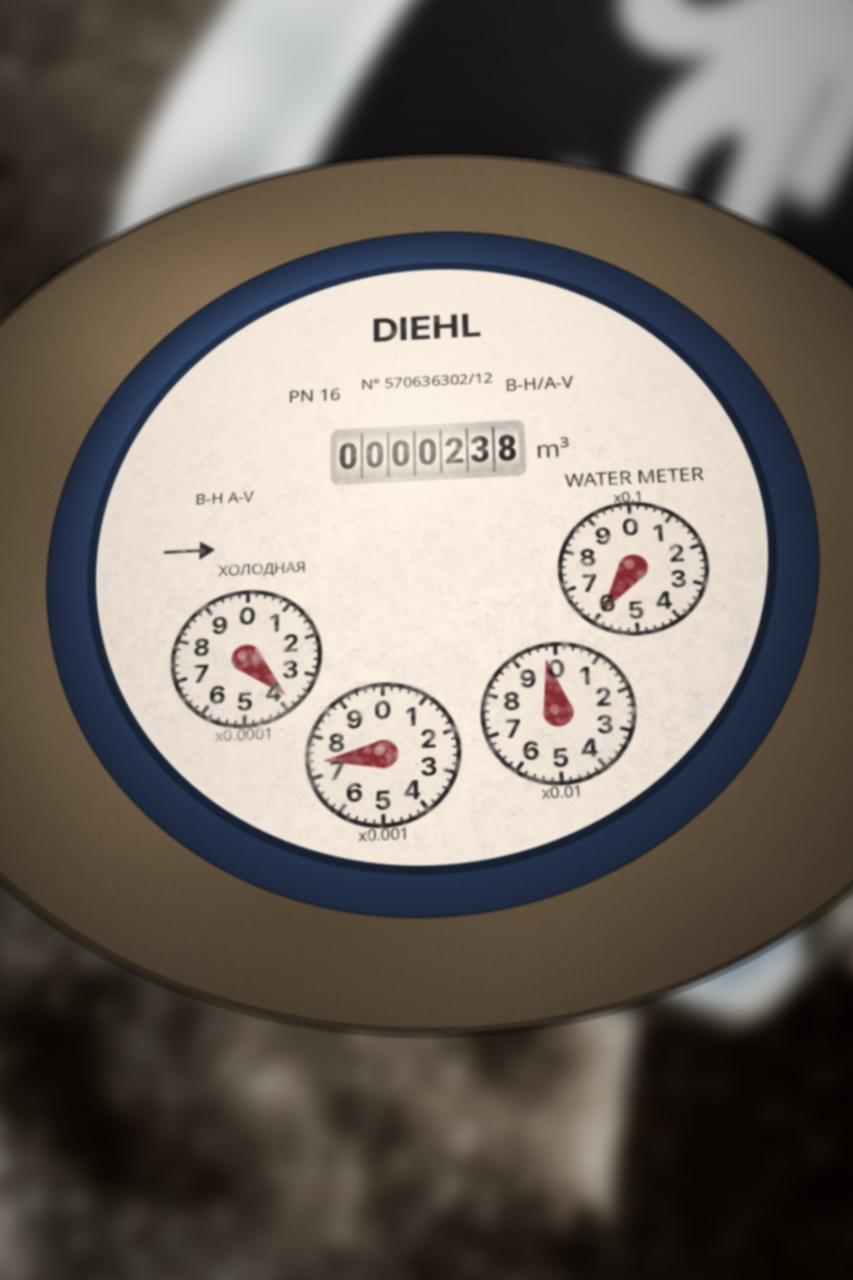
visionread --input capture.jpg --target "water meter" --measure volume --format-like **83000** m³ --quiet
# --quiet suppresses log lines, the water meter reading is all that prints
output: **238.5973** m³
